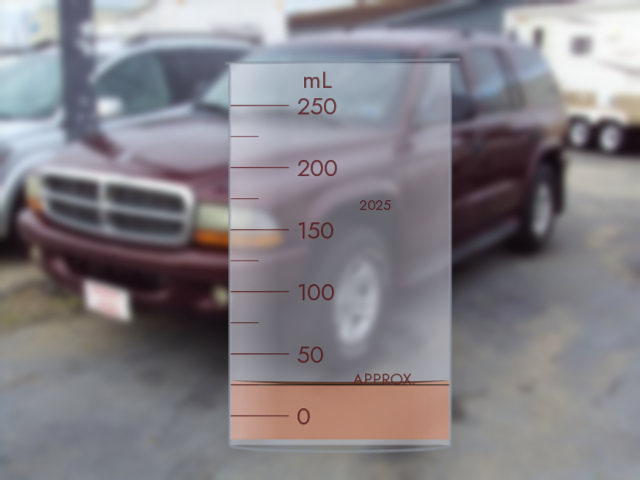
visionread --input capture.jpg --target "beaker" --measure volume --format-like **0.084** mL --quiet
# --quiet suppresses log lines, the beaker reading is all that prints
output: **25** mL
